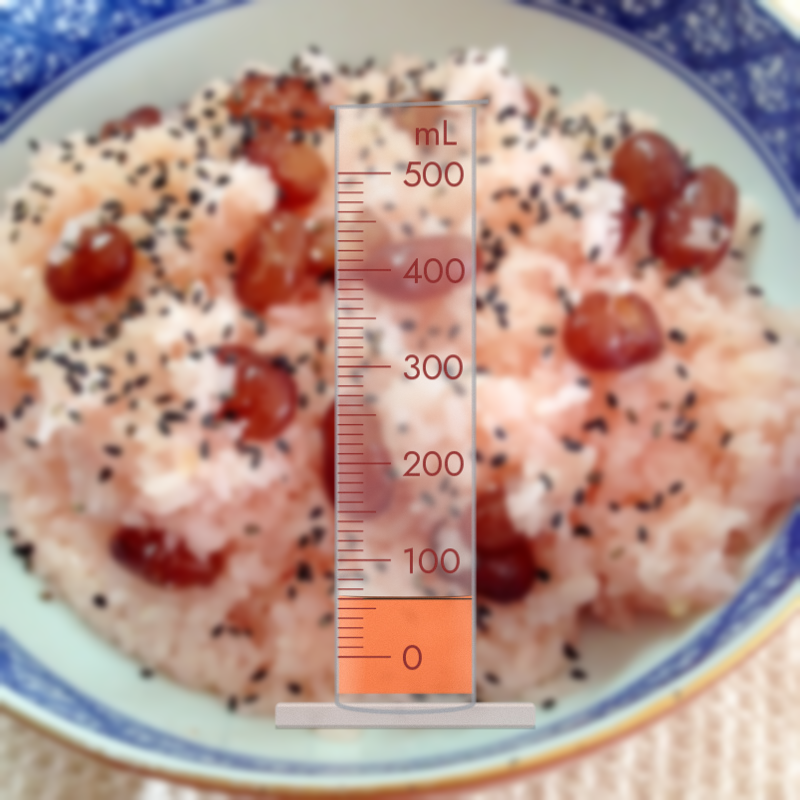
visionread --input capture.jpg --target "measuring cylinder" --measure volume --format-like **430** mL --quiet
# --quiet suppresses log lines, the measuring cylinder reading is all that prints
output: **60** mL
